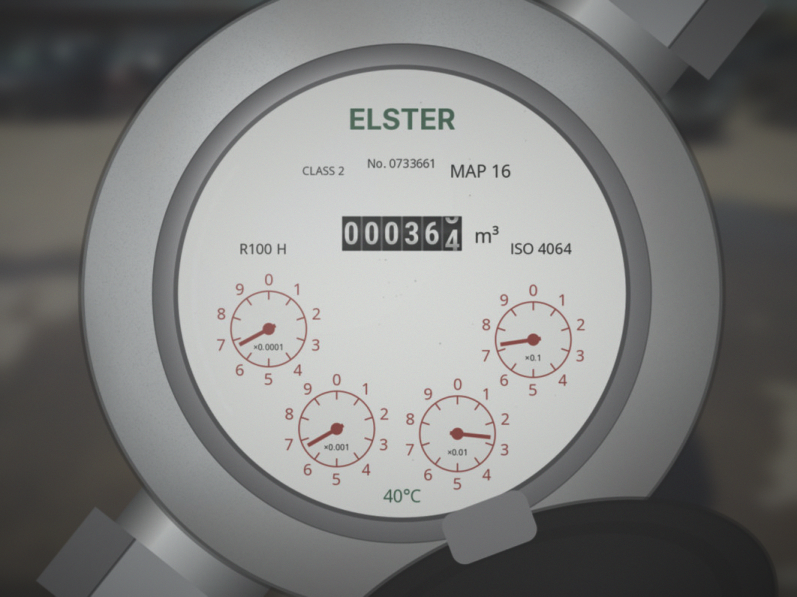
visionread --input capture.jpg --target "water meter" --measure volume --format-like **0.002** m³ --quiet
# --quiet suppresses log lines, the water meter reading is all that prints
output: **363.7266** m³
